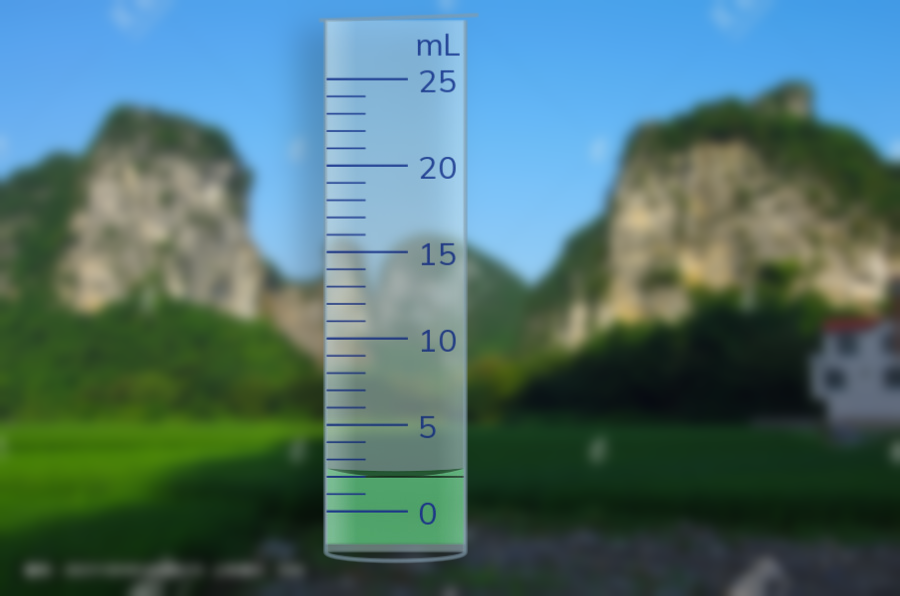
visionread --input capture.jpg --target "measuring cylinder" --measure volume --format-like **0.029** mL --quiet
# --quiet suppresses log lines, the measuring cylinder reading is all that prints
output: **2** mL
